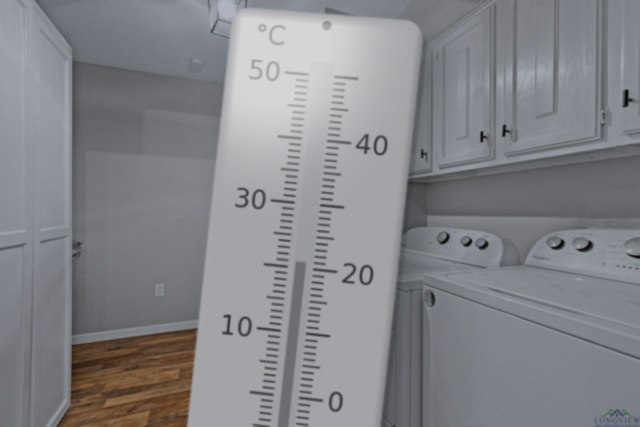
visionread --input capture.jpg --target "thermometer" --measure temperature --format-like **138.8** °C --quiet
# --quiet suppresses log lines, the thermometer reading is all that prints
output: **21** °C
